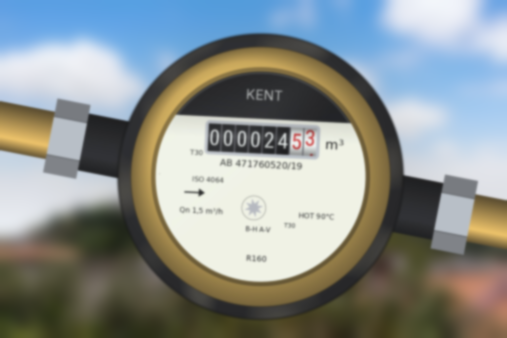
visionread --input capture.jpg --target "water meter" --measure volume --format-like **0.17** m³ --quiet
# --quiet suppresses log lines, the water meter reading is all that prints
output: **24.53** m³
